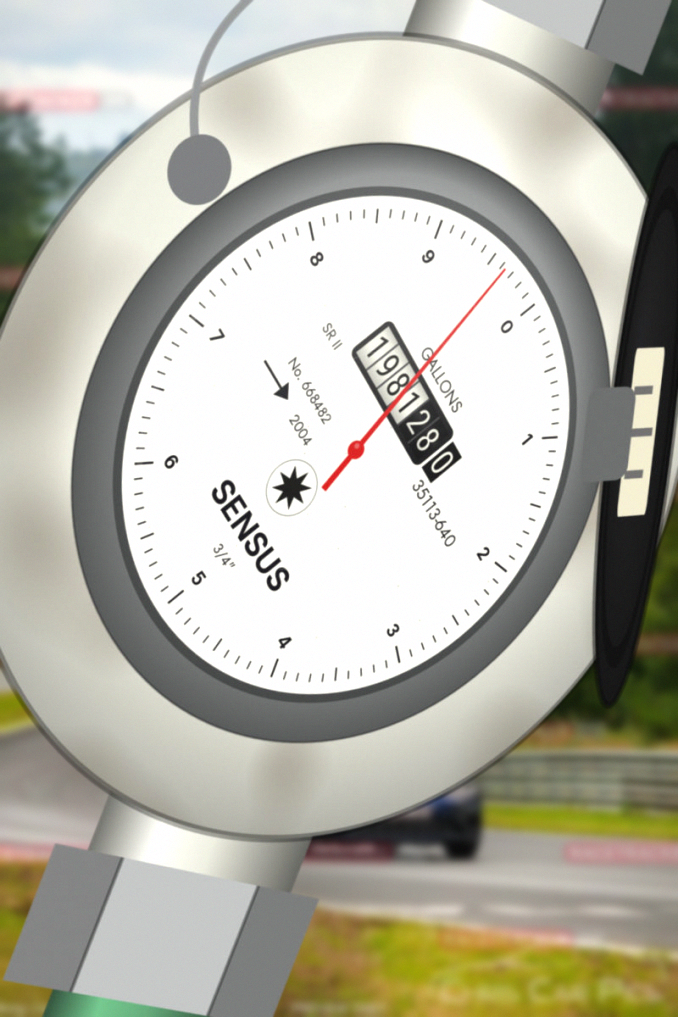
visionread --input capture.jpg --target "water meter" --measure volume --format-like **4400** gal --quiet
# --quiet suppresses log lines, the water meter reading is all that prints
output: **1981279.6** gal
